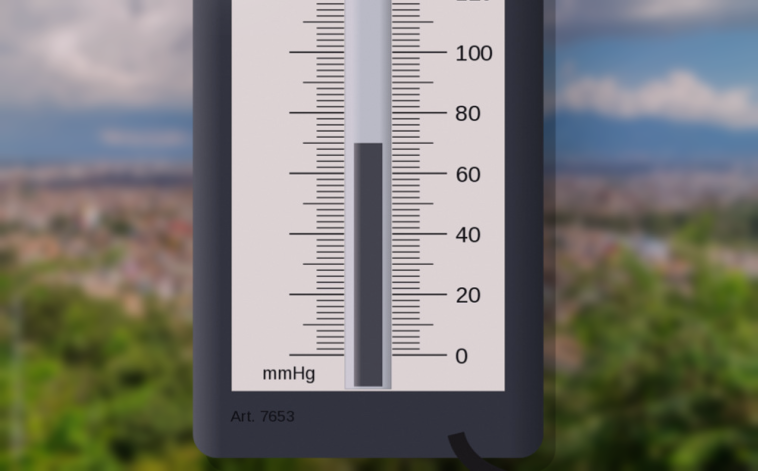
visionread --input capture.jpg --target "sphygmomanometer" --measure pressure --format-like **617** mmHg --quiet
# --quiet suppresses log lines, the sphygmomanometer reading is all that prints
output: **70** mmHg
